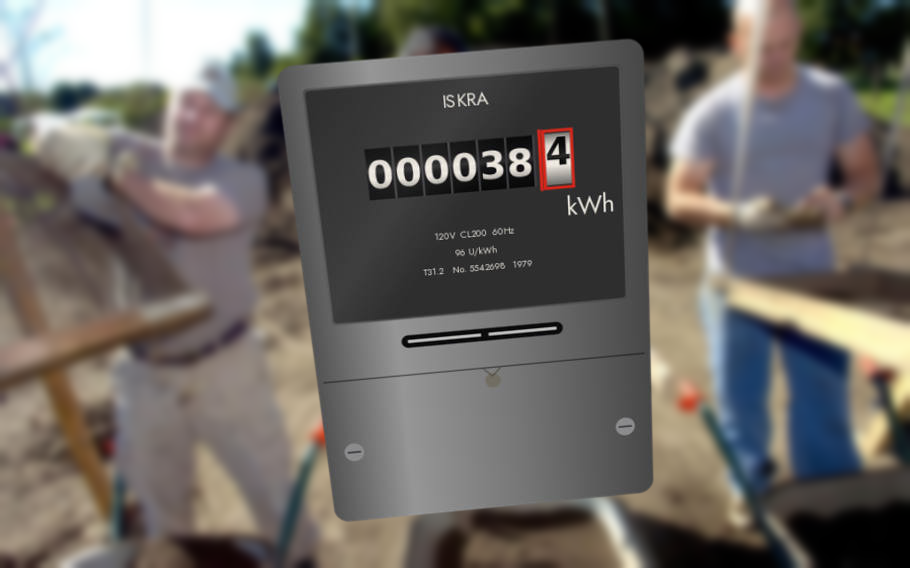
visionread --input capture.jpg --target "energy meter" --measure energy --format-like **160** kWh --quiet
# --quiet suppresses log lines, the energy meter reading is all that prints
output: **38.4** kWh
